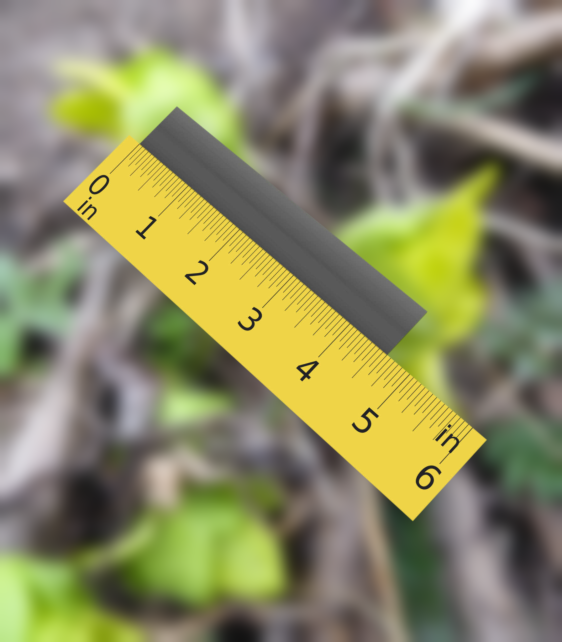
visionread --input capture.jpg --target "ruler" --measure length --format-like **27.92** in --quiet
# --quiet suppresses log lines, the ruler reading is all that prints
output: **4.625** in
